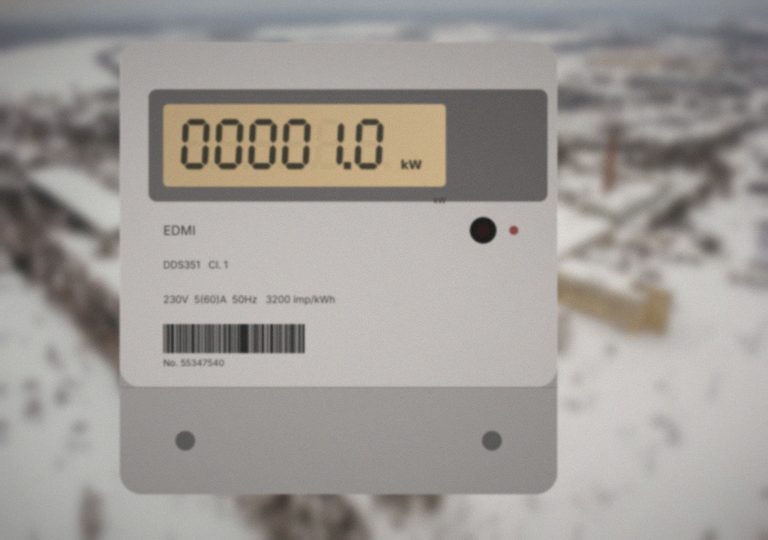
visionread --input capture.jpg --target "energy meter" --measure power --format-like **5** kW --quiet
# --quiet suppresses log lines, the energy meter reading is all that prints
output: **1.0** kW
